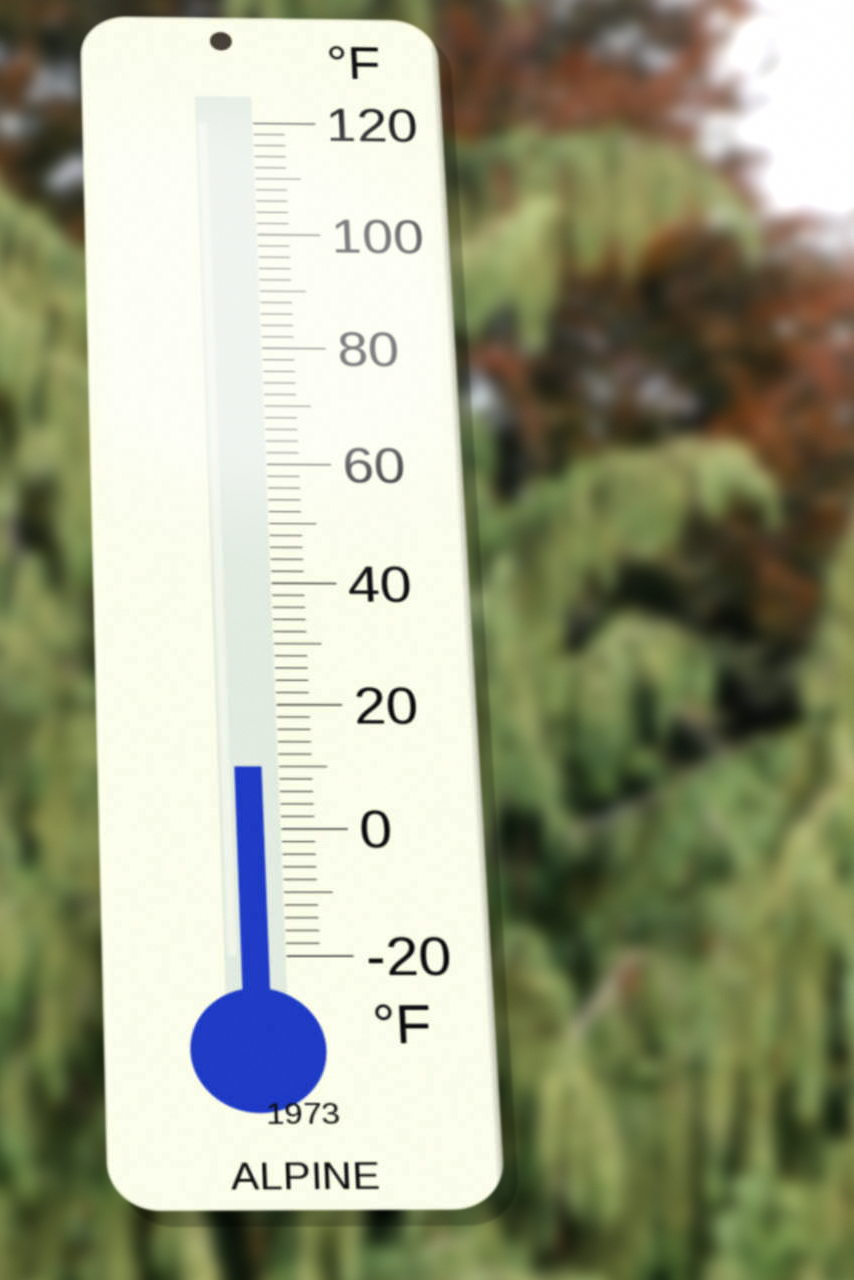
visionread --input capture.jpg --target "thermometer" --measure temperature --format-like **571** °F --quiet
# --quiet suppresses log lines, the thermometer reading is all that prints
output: **10** °F
